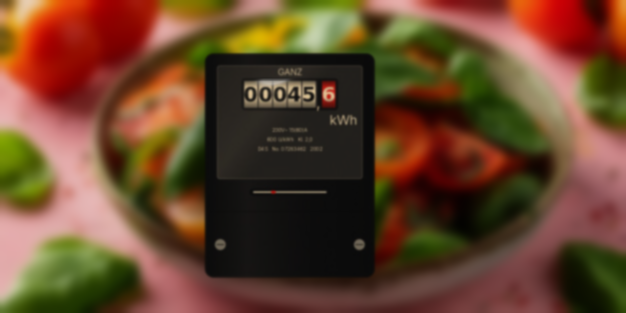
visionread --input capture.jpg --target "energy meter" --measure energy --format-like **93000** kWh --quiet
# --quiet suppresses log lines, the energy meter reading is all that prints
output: **45.6** kWh
